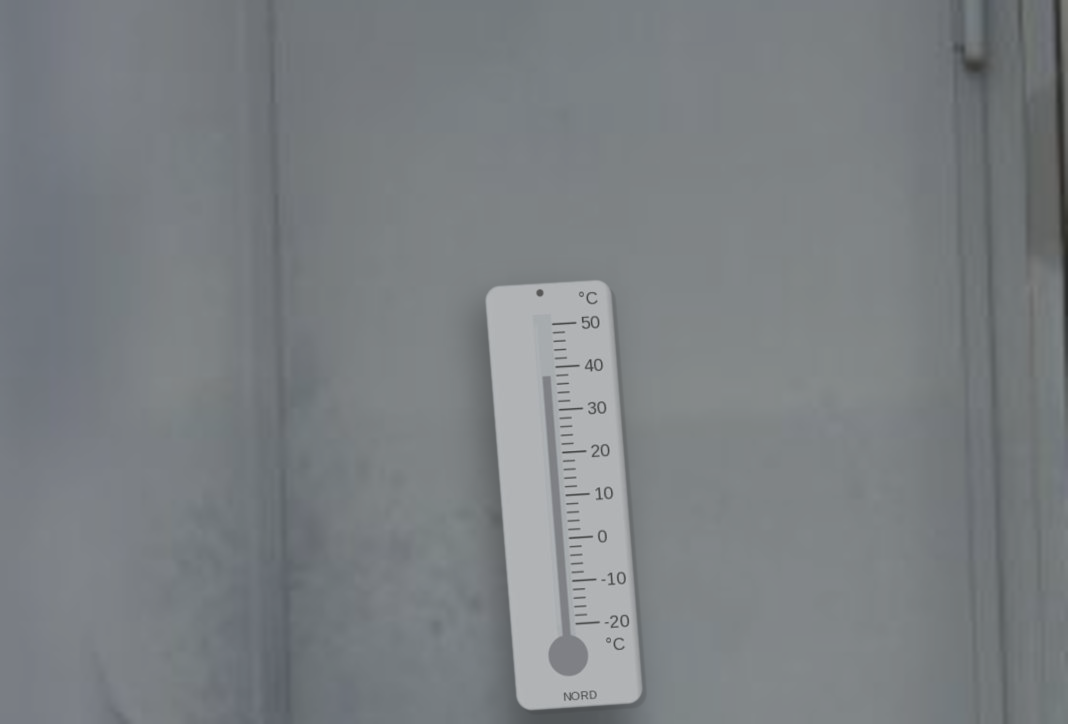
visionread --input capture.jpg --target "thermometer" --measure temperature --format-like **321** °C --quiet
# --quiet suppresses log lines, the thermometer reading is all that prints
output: **38** °C
